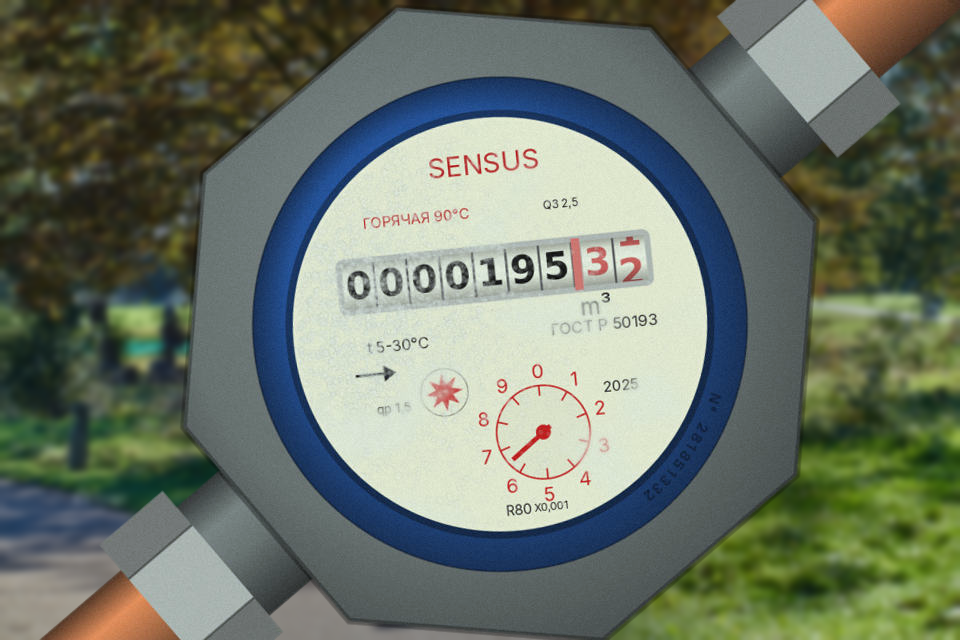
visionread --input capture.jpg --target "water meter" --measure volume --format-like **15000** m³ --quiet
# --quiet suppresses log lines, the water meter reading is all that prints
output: **195.316** m³
